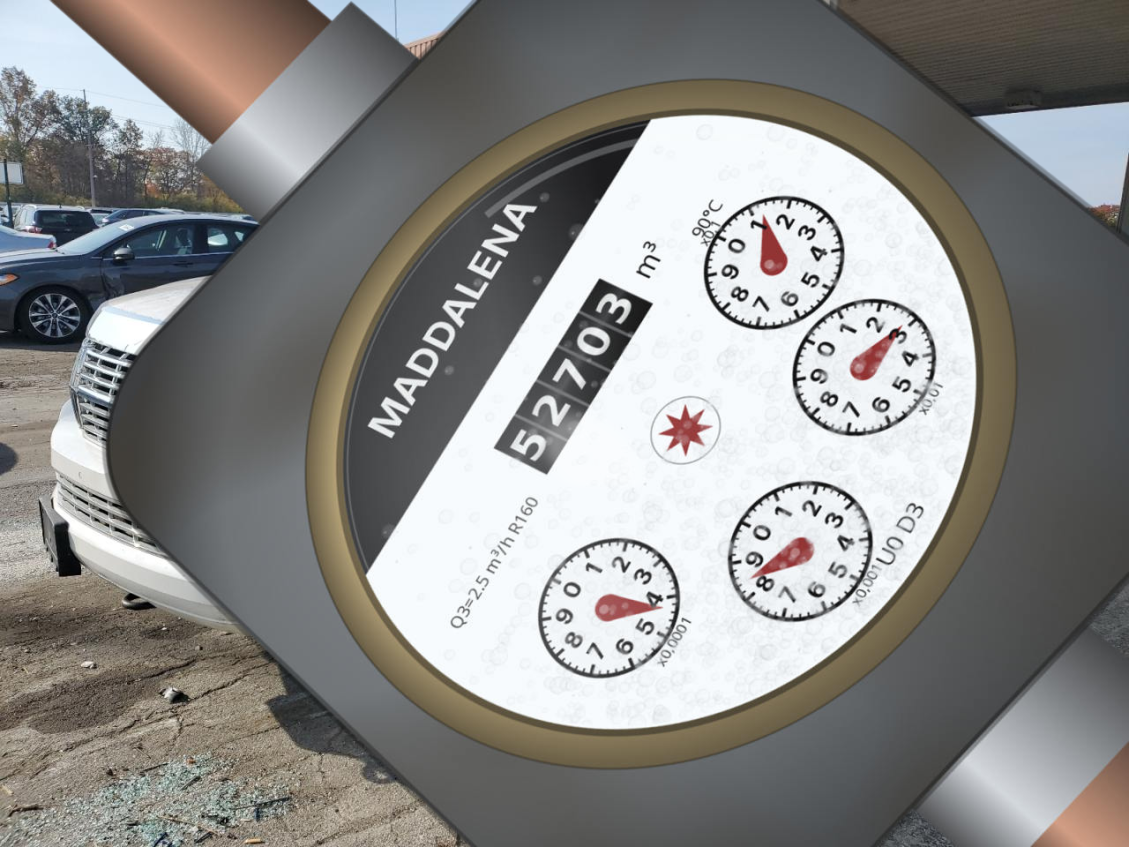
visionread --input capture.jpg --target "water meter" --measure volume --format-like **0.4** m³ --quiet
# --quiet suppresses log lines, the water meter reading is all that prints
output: **52703.1284** m³
